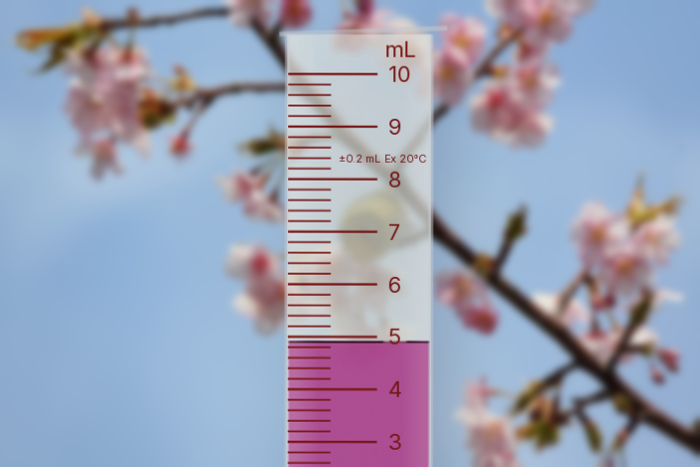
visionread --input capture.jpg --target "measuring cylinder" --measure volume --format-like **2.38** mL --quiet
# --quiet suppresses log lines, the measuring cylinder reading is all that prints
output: **4.9** mL
